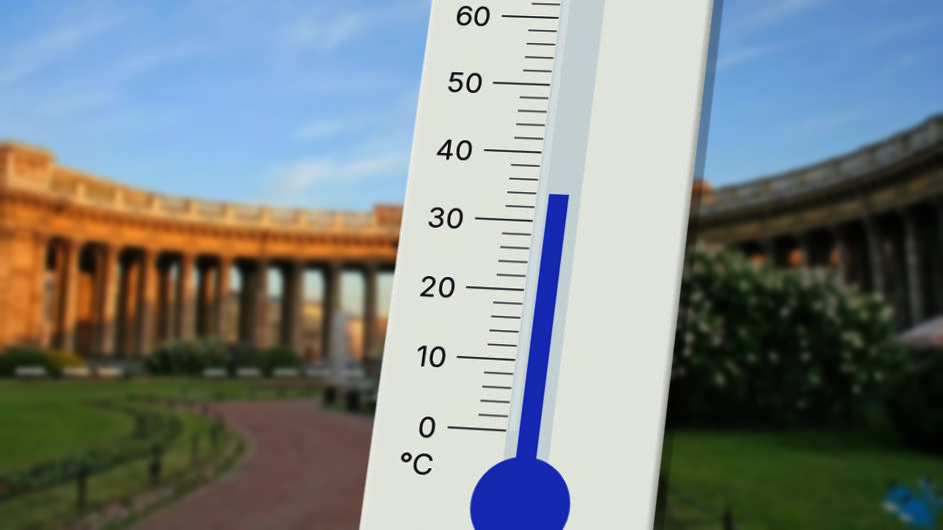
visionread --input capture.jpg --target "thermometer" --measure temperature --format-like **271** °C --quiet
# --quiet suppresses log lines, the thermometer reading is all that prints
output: **34** °C
